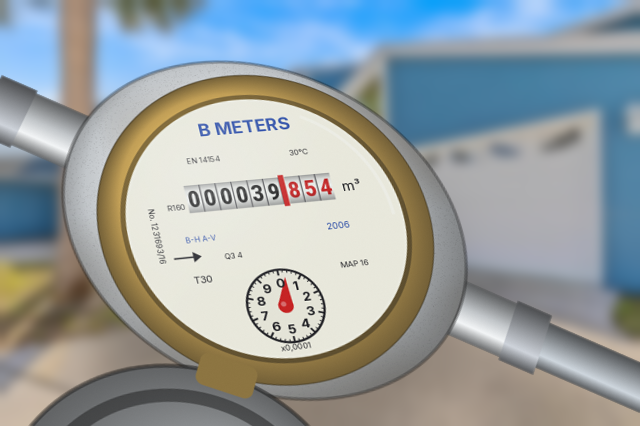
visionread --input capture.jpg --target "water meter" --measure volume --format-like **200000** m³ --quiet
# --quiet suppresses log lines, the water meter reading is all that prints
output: **39.8540** m³
